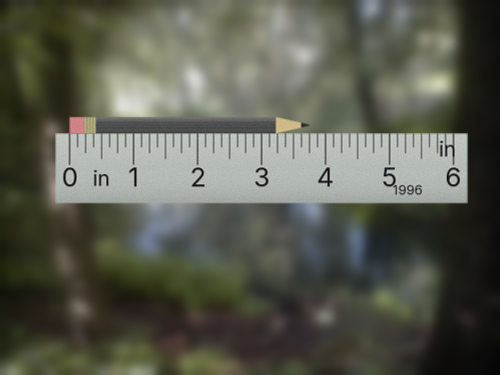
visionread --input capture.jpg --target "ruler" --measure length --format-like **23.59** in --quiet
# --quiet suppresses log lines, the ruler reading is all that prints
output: **3.75** in
